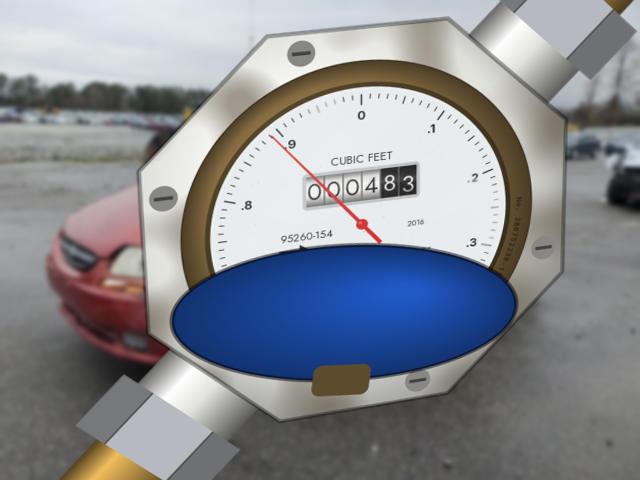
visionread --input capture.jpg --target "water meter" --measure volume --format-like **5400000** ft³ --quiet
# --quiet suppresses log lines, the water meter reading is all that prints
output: **482.89** ft³
